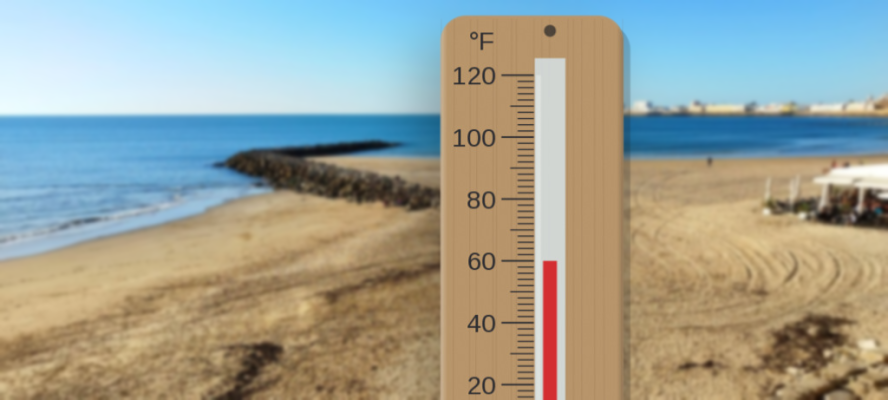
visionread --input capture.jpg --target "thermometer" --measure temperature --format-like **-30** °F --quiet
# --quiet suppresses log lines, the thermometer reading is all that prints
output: **60** °F
